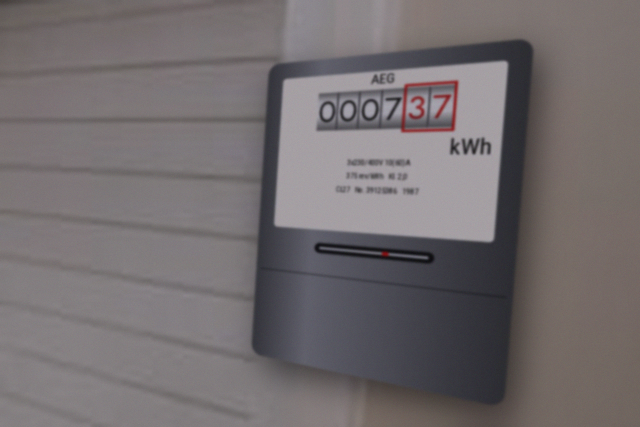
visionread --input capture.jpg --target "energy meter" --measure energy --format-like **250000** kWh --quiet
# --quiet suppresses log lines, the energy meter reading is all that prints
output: **7.37** kWh
